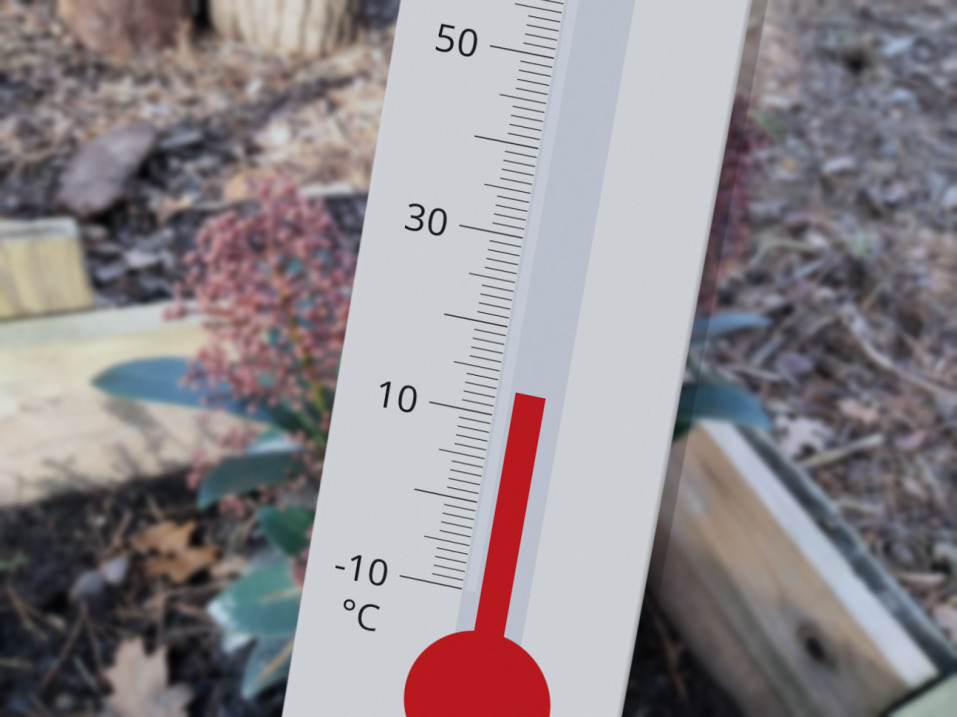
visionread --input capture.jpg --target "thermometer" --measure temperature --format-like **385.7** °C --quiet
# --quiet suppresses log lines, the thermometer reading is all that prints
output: **13** °C
